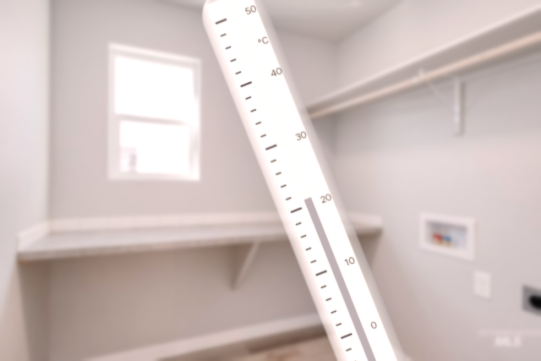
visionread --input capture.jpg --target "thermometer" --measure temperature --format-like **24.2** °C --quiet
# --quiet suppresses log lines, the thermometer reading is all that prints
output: **21** °C
